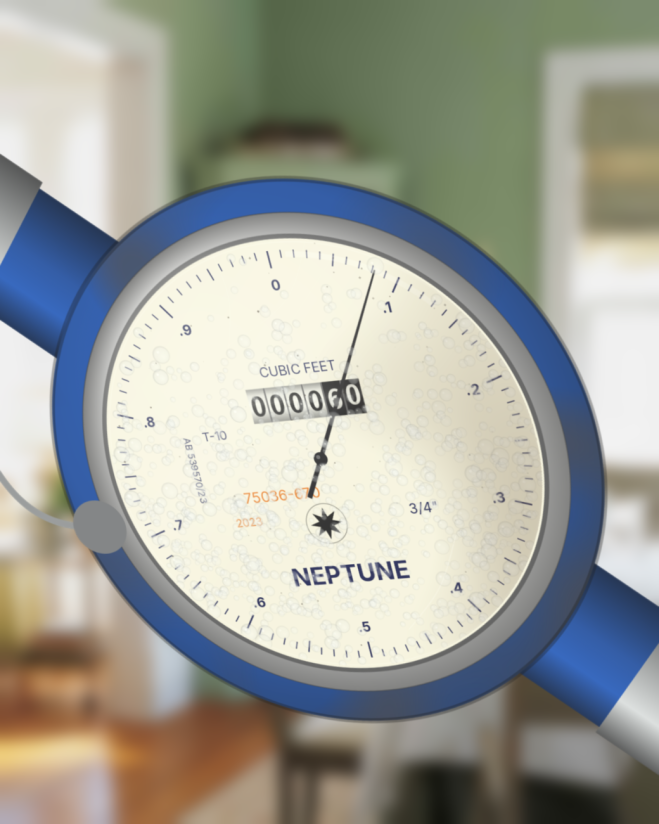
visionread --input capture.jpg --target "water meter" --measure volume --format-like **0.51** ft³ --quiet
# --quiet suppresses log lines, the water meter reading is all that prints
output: **60.08** ft³
